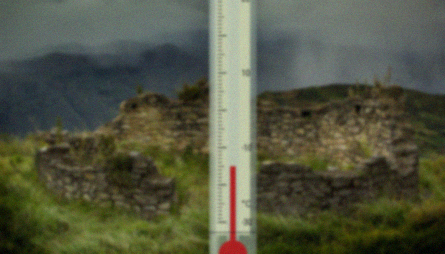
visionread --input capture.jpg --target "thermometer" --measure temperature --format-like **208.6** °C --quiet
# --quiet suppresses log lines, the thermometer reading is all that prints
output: **-15** °C
